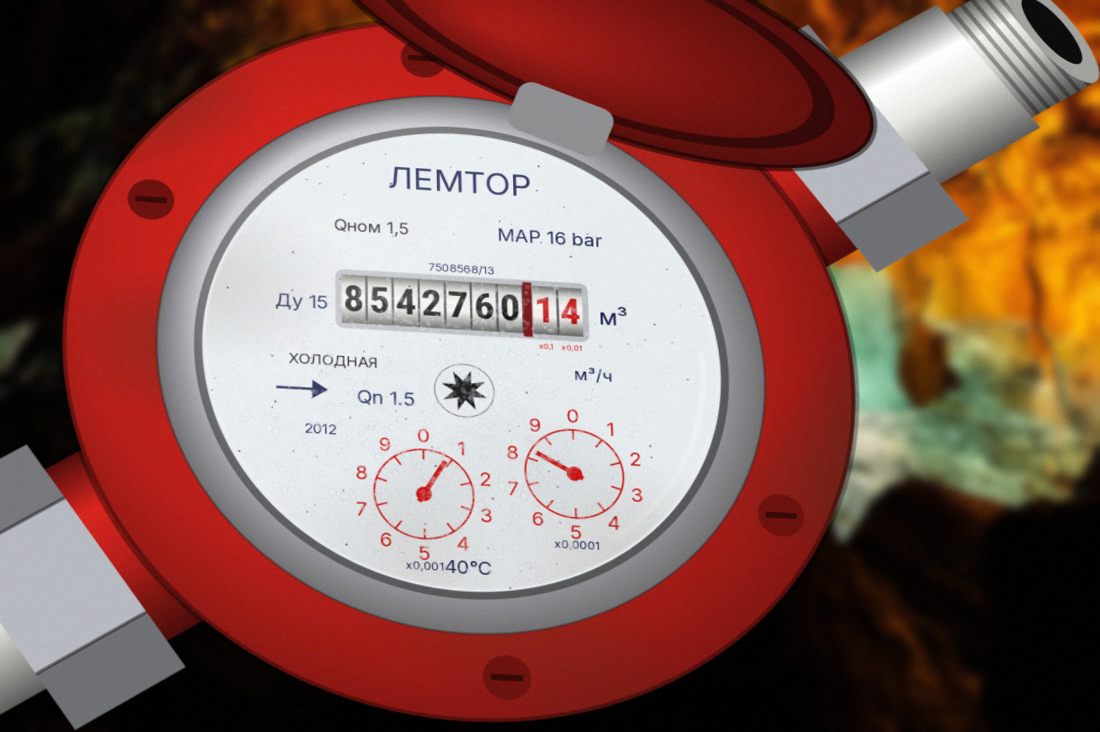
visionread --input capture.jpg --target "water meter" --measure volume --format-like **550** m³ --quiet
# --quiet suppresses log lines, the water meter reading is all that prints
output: **8542760.1408** m³
